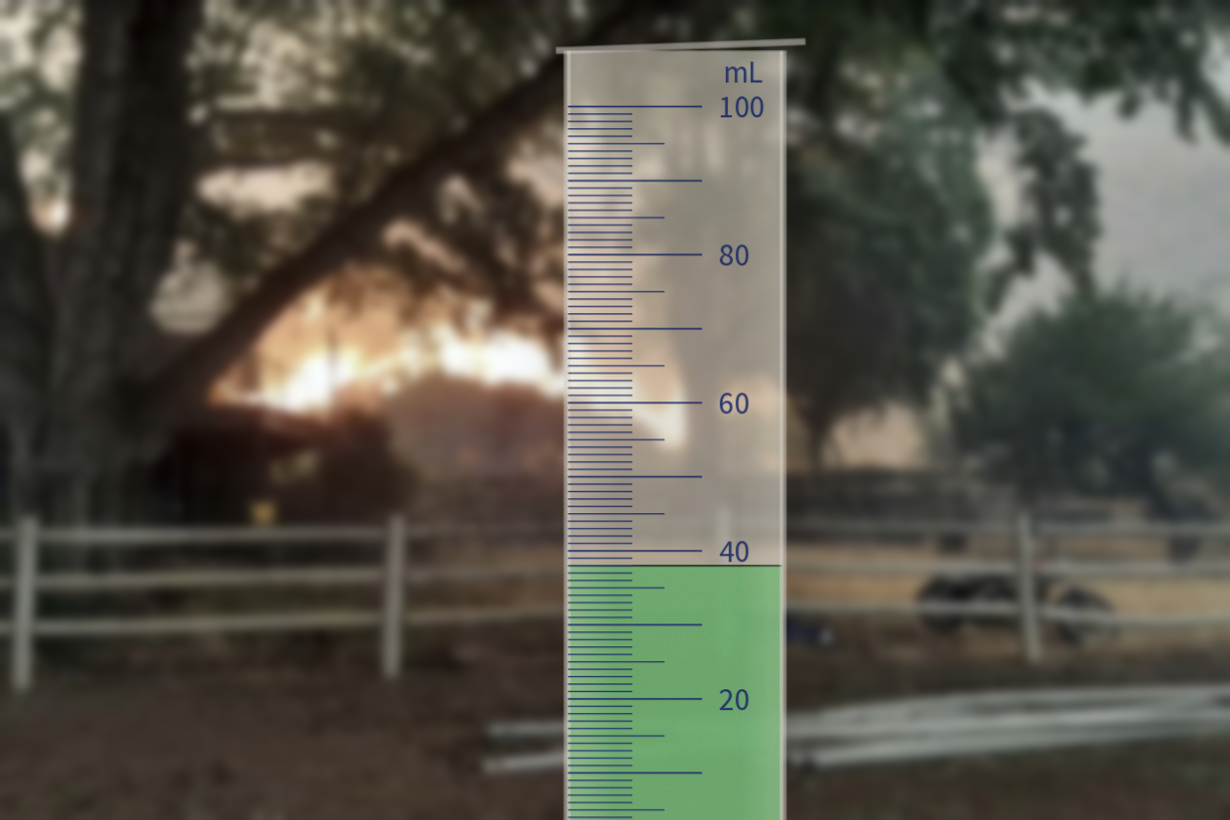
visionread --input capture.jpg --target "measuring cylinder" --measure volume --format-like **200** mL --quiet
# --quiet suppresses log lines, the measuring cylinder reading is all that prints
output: **38** mL
